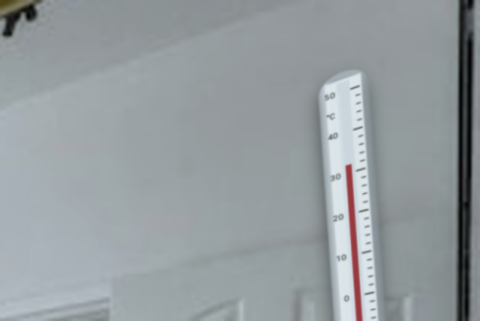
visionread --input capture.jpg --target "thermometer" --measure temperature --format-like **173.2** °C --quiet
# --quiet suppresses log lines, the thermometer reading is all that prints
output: **32** °C
